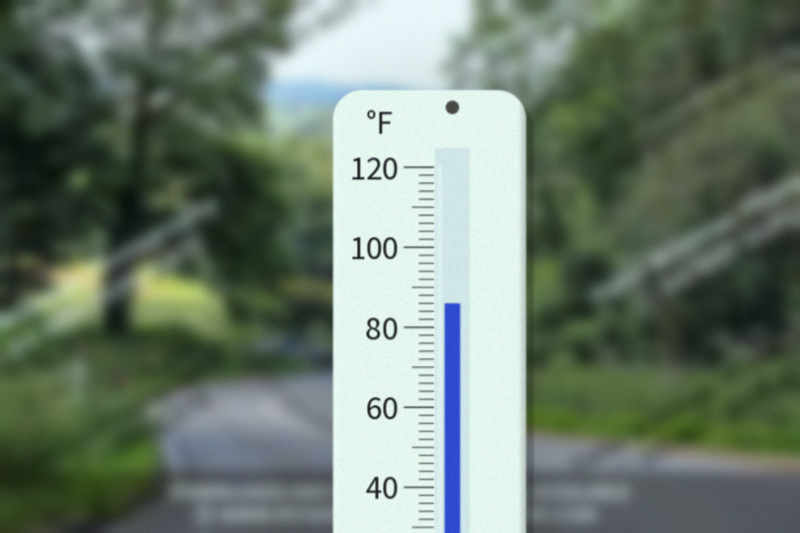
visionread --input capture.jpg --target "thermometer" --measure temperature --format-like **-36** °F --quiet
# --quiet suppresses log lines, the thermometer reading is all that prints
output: **86** °F
